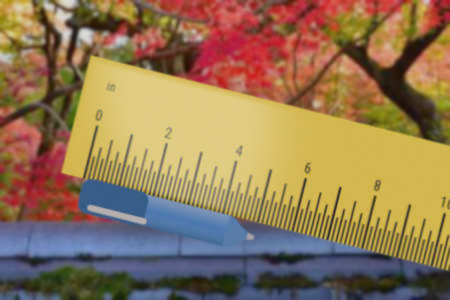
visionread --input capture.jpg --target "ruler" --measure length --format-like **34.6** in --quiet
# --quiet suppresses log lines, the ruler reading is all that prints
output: **5** in
